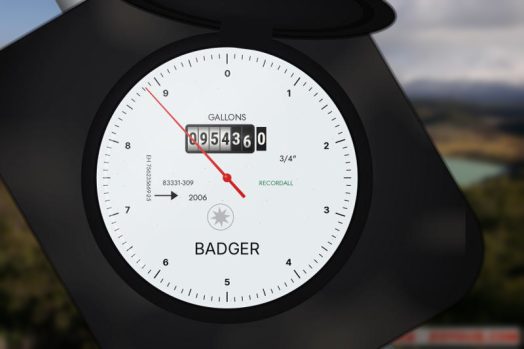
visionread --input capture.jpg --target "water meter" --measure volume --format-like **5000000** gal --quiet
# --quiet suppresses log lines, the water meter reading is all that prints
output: **954358.8** gal
